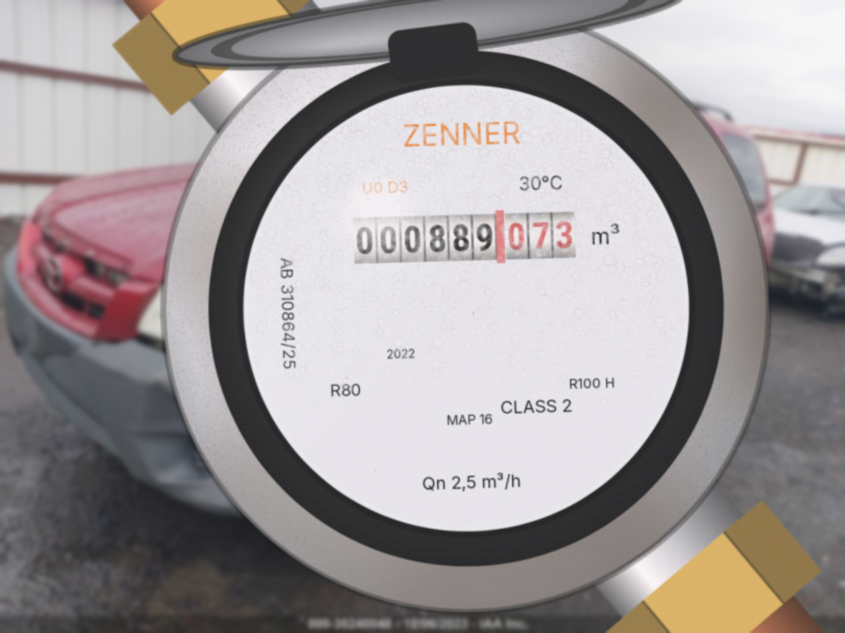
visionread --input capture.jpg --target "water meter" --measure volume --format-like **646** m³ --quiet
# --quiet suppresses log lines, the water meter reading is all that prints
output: **889.073** m³
